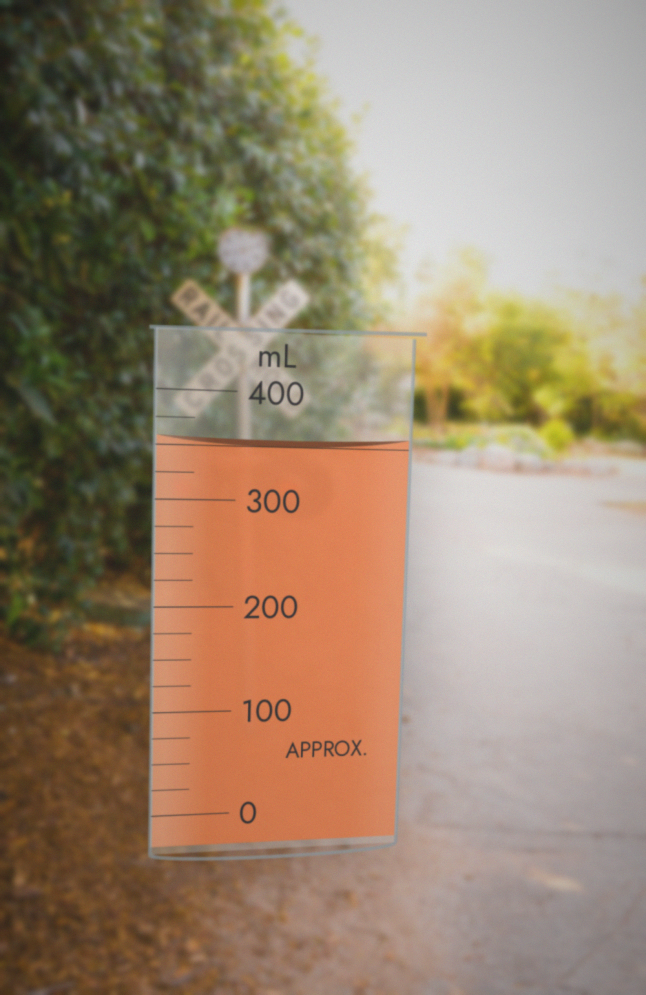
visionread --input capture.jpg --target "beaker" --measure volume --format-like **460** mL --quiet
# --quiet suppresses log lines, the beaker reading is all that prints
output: **350** mL
